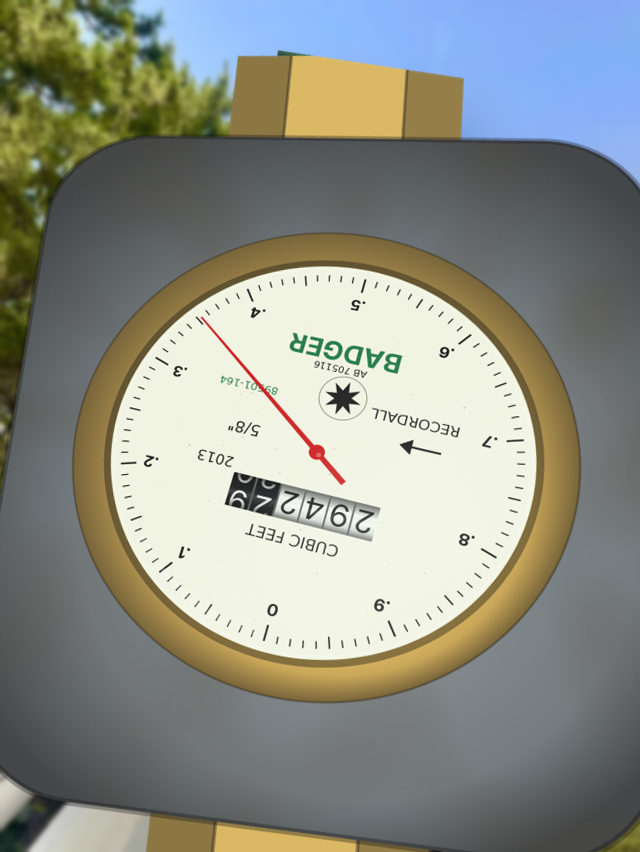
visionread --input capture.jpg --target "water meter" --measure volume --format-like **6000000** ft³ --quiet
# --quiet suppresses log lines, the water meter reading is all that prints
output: **294229.35** ft³
